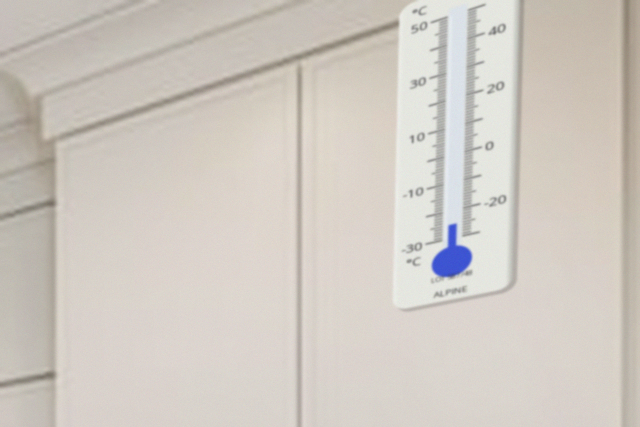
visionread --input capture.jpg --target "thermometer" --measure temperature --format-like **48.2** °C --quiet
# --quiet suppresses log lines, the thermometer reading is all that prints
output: **-25** °C
